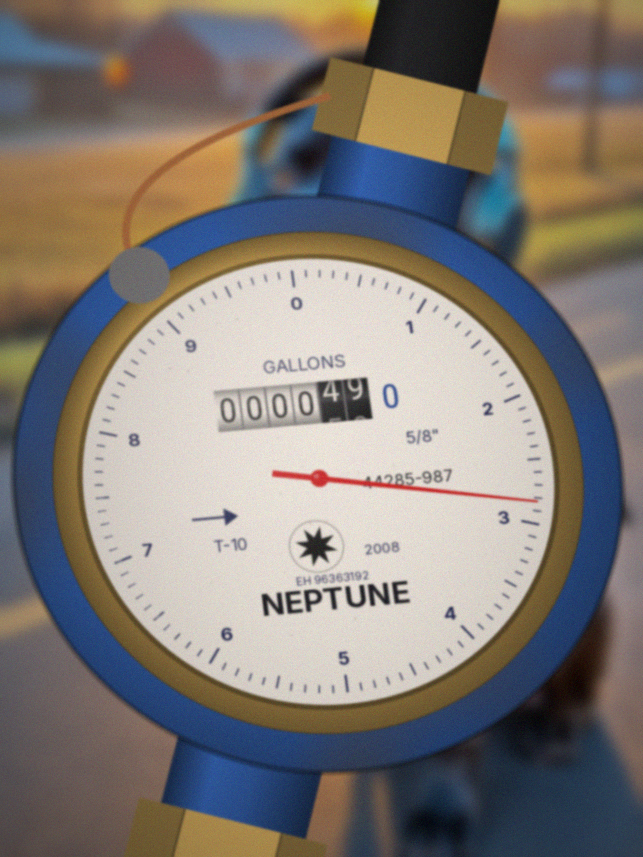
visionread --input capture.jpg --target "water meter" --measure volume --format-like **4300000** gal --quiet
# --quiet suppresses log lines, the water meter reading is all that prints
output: **492.8** gal
